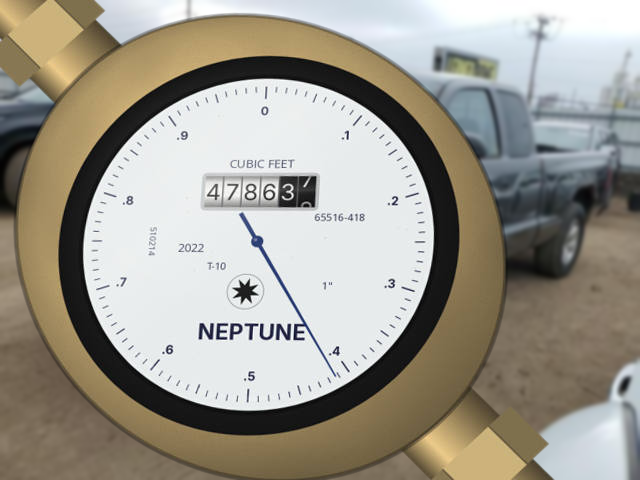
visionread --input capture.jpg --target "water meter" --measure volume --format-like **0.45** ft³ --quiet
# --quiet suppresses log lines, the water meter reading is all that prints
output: **478637.41** ft³
